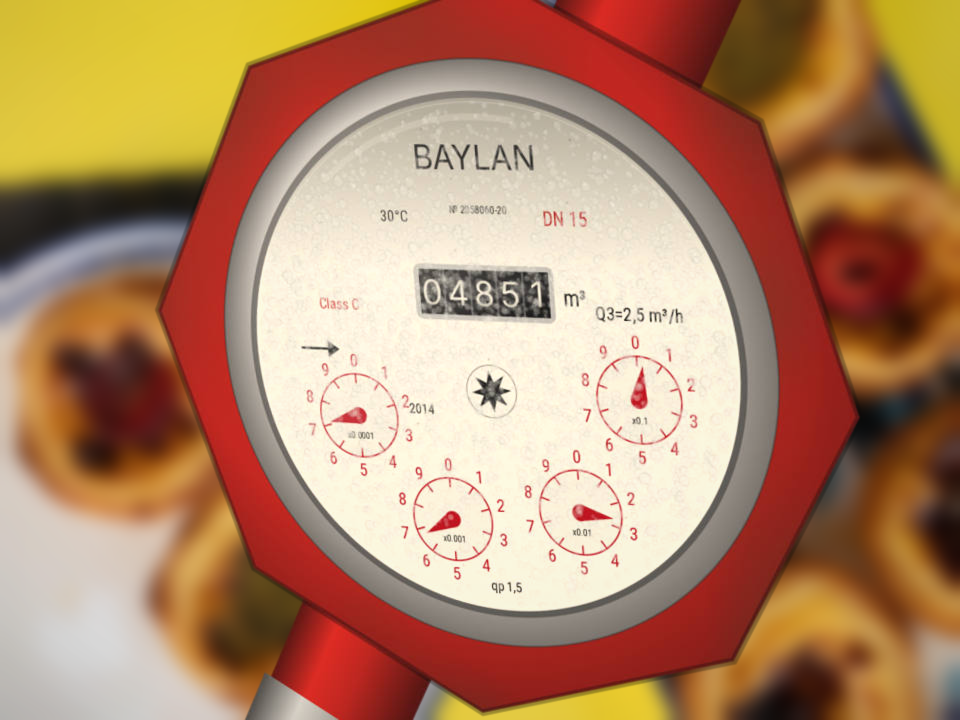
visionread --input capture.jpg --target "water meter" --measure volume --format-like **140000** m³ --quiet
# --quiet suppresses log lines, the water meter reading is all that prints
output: **4851.0267** m³
